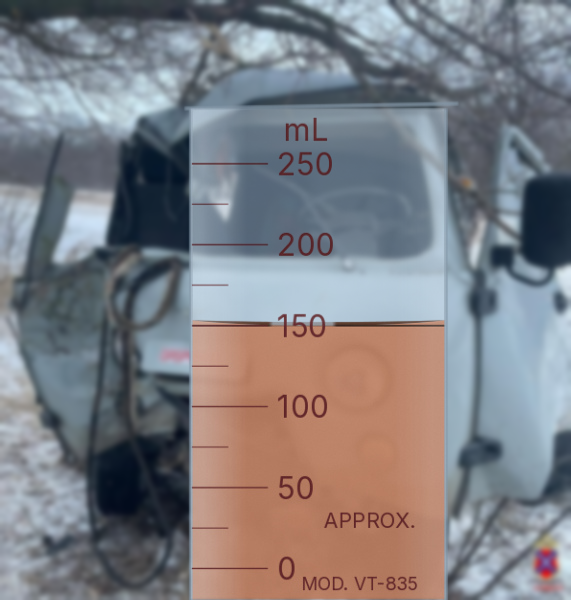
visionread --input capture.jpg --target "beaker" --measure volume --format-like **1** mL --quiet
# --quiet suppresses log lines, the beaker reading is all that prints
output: **150** mL
